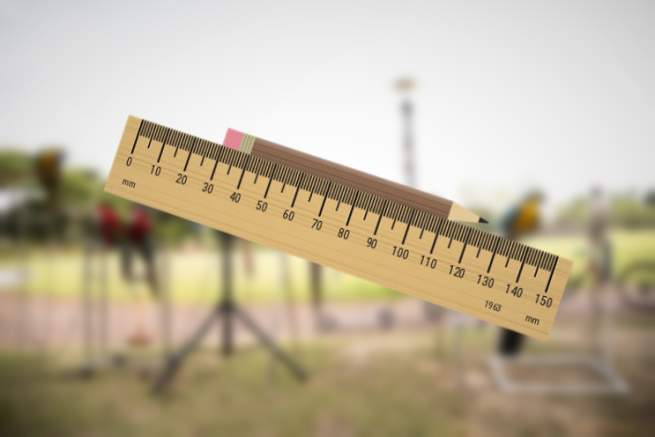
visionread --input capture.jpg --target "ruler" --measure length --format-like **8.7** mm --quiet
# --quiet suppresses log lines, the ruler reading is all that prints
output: **95** mm
